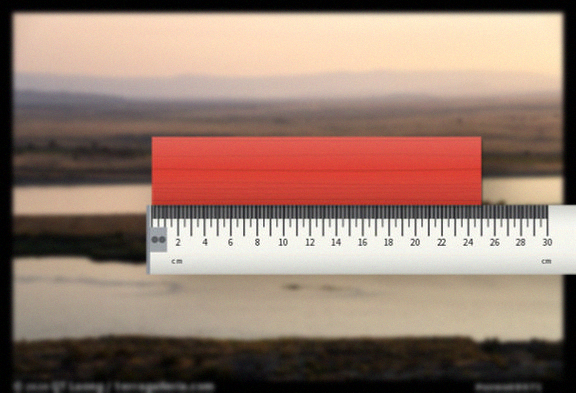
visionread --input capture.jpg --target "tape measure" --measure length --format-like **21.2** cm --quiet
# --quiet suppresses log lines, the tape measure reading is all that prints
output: **25** cm
